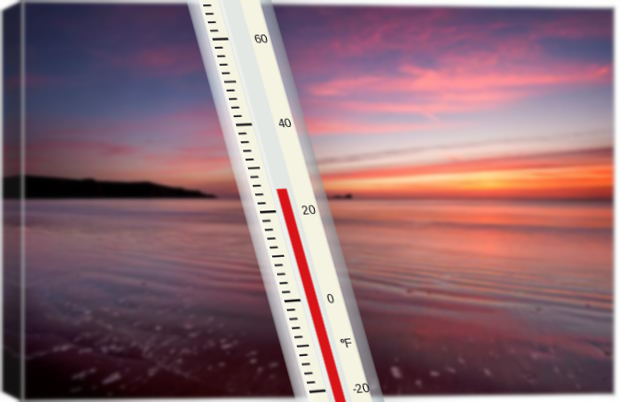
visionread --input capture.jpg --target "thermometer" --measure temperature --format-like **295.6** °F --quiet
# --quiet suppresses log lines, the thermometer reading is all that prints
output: **25** °F
